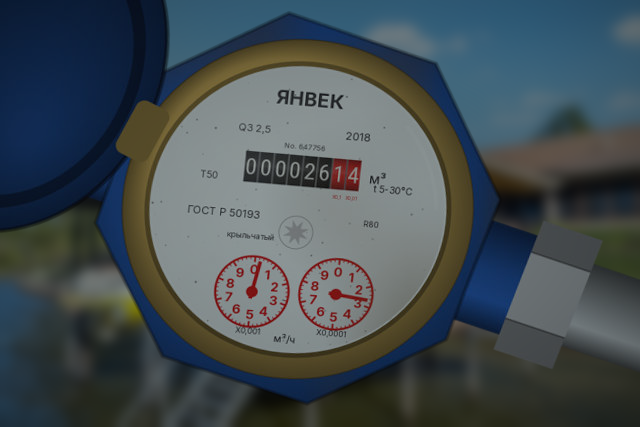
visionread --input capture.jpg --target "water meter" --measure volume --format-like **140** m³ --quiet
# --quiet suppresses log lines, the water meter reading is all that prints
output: **26.1402** m³
